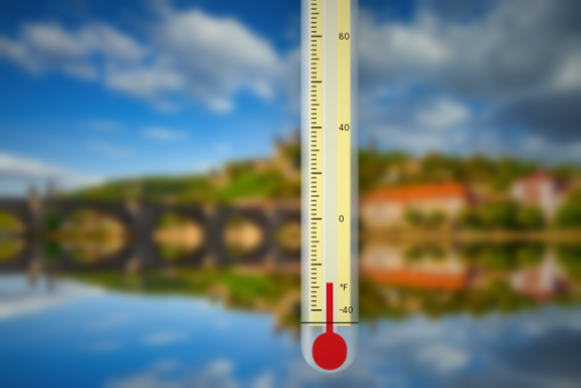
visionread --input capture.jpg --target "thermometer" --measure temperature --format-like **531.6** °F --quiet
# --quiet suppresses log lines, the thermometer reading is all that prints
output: **-28** °F
